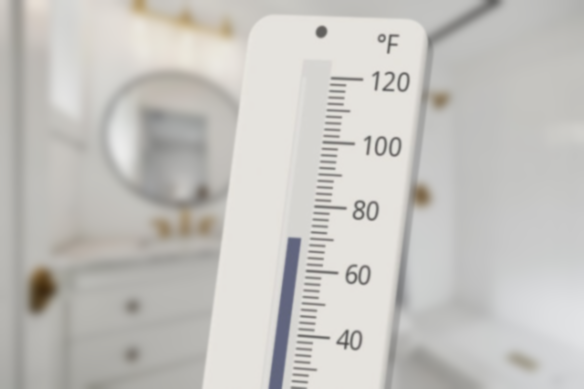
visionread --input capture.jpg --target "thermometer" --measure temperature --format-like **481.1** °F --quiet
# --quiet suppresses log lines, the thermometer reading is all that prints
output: **70** °F
